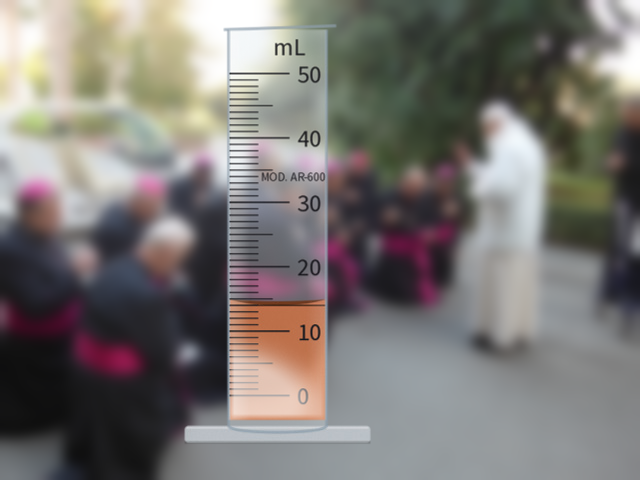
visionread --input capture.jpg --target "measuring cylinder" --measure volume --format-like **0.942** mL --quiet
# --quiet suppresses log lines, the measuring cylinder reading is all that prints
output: **14** mL
